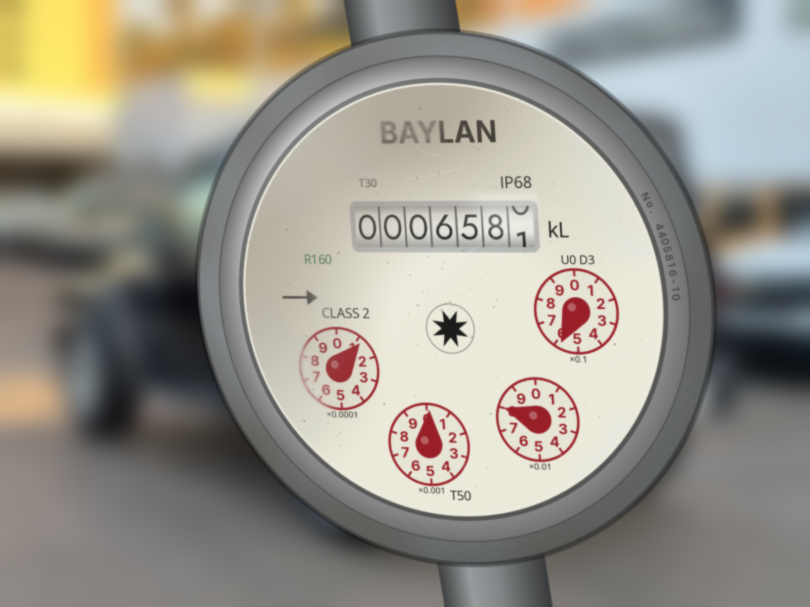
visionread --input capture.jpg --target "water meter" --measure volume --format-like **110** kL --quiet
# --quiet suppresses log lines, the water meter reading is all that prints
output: **6580.5801** kL
